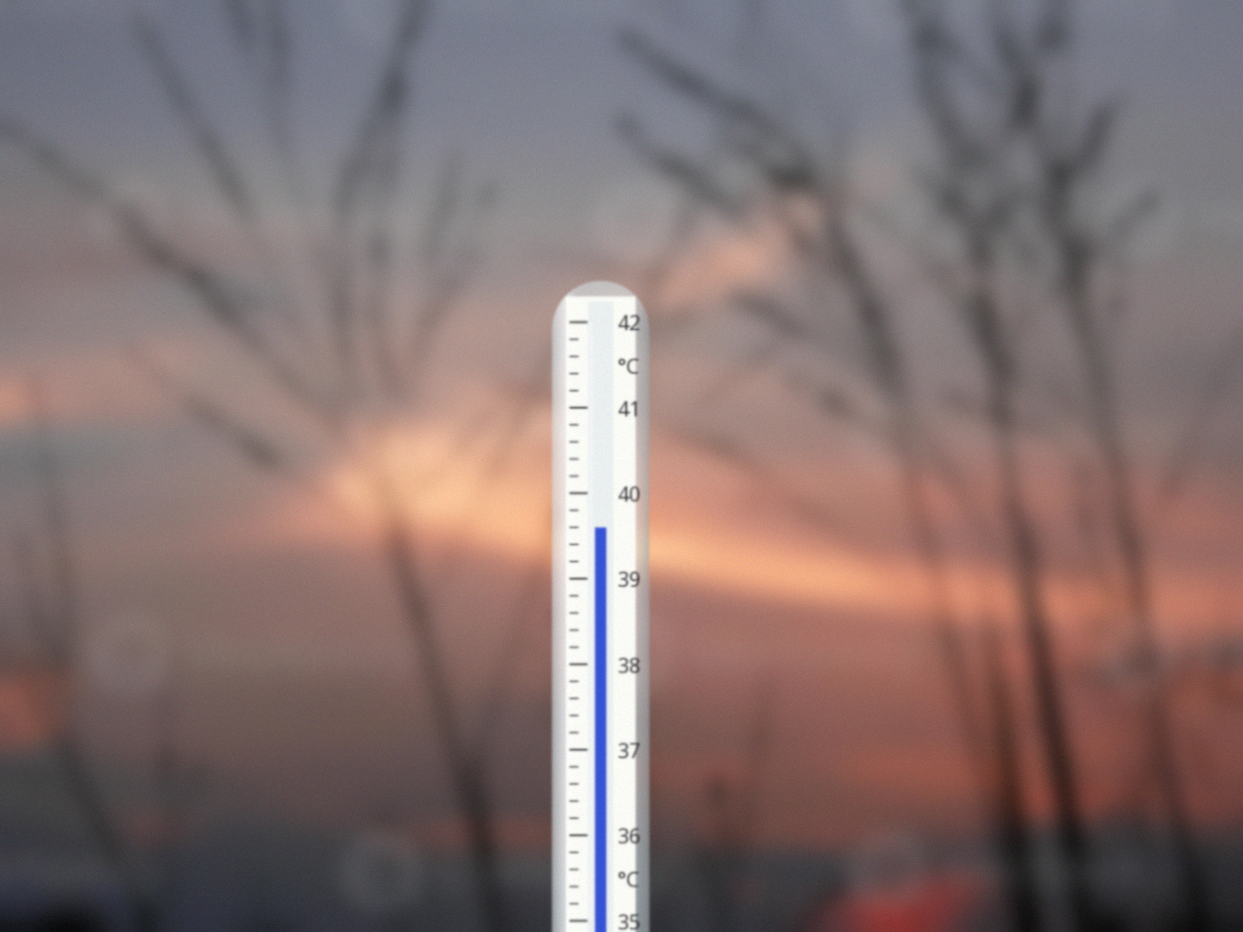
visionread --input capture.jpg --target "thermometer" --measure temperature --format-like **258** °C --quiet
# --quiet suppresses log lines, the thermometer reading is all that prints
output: **39.6** °C
